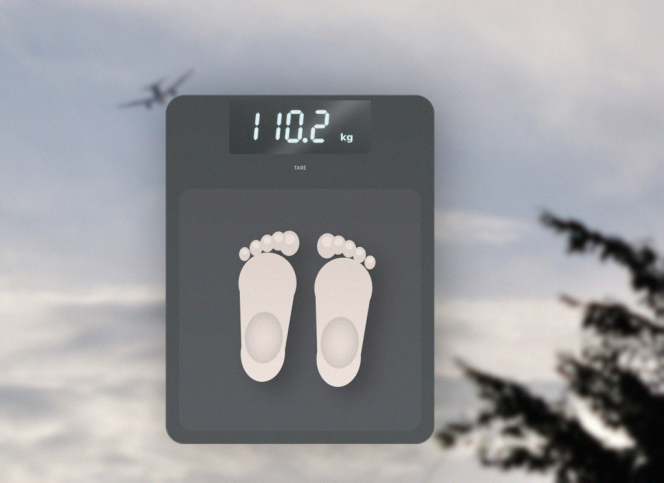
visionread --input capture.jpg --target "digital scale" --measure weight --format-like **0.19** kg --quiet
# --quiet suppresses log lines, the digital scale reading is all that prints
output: **110.2** kg
